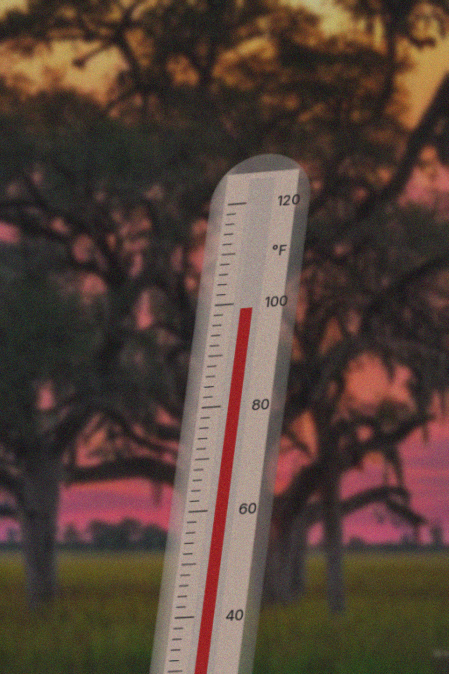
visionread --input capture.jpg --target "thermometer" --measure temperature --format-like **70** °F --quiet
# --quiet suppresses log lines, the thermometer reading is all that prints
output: **99** °F
